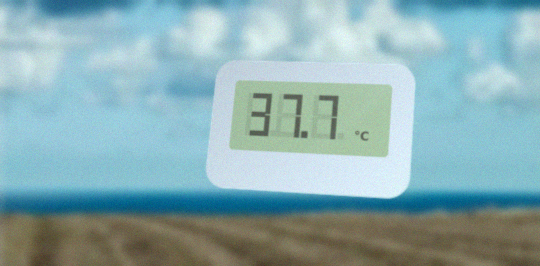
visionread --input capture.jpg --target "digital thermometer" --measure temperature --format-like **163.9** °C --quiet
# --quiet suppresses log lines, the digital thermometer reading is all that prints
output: **37.7** °C
